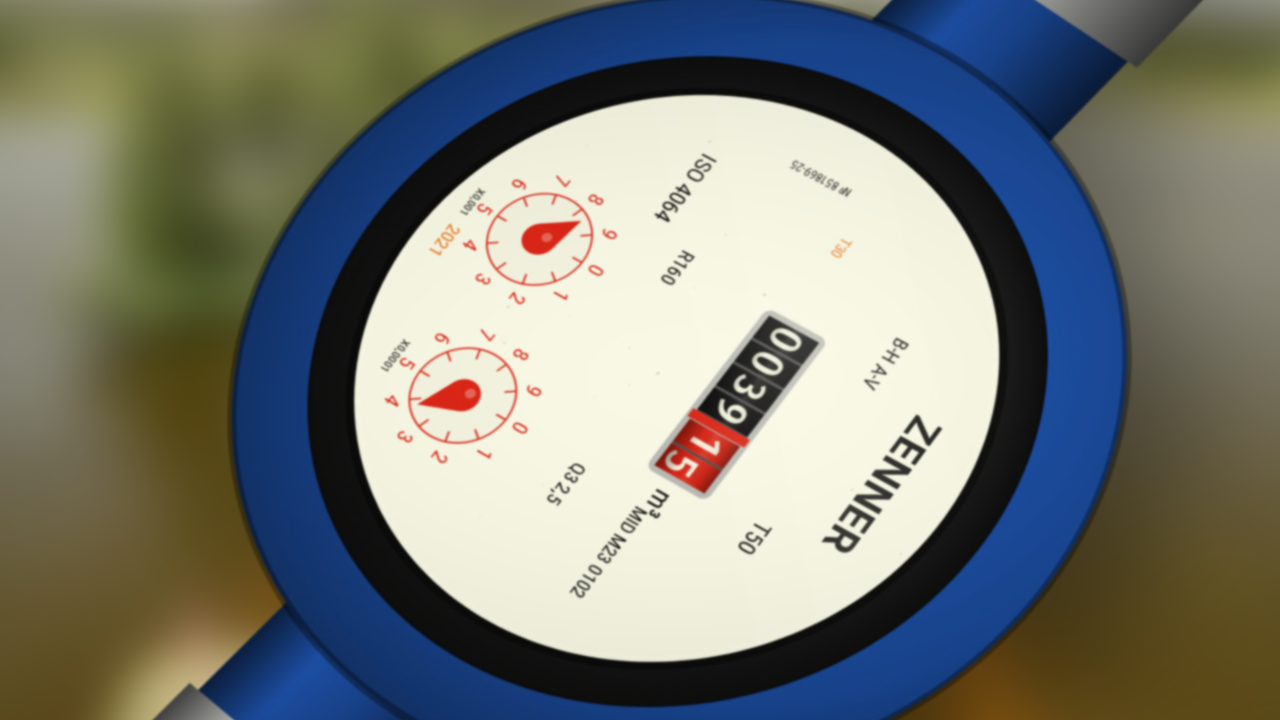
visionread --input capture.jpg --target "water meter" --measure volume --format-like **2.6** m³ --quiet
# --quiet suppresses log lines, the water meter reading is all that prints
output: **39.1483** m³
